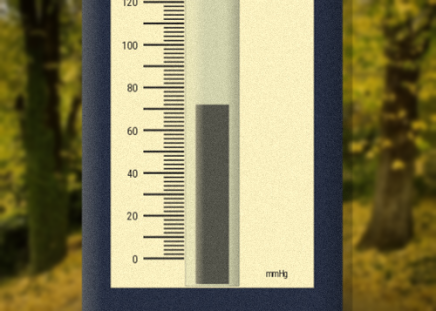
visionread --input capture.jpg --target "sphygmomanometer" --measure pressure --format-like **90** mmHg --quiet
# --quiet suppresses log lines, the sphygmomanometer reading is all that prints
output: **72** mmHg
